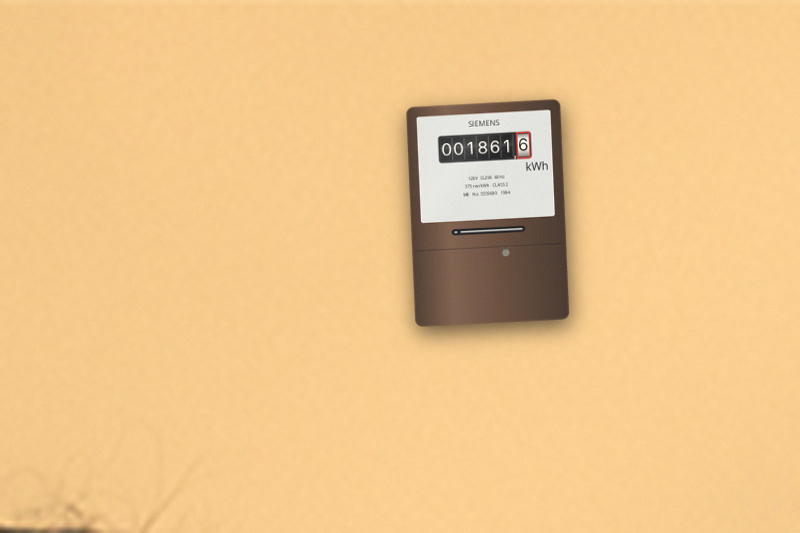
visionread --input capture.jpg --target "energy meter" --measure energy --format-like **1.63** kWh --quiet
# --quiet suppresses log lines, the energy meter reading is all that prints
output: **1861.6** kWh
